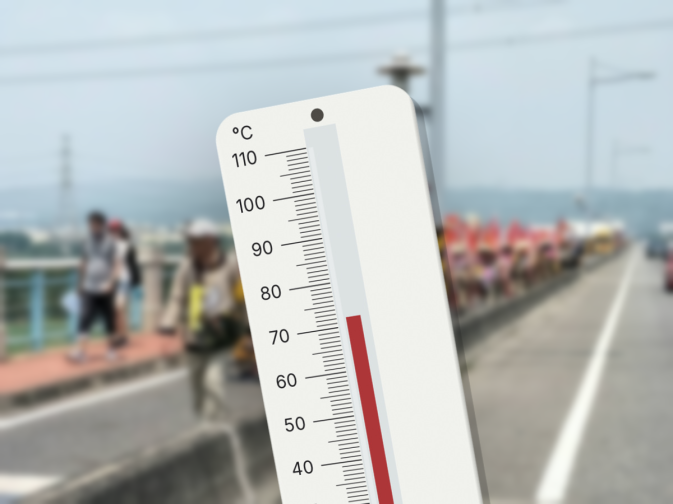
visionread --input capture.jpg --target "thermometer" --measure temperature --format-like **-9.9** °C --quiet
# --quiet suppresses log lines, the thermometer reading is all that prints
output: **72** °C
